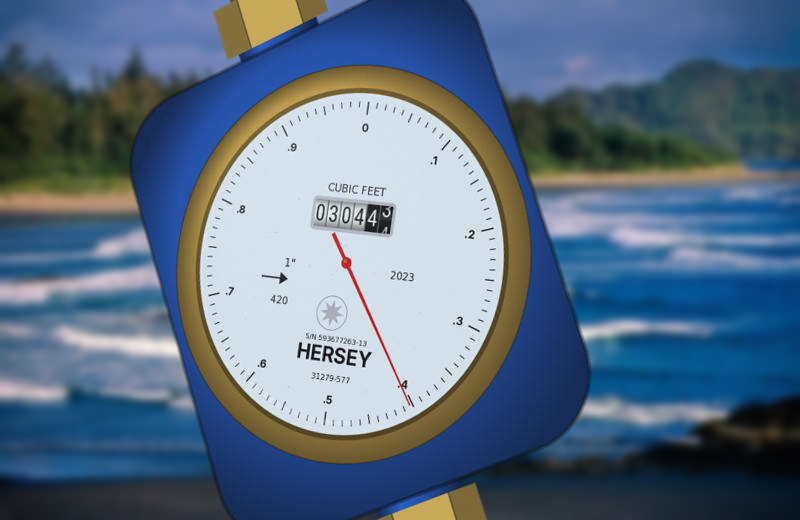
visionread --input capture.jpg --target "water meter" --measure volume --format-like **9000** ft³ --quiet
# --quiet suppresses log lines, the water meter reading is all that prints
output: **30443.40** ft³
